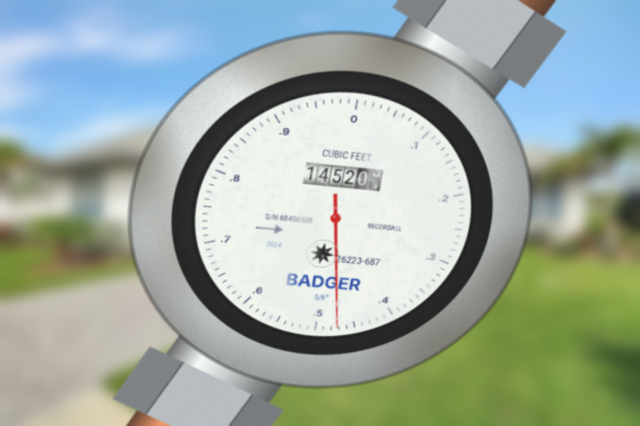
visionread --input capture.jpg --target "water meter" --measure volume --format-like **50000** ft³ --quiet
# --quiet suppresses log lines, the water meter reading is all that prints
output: **145203.47** ft³
